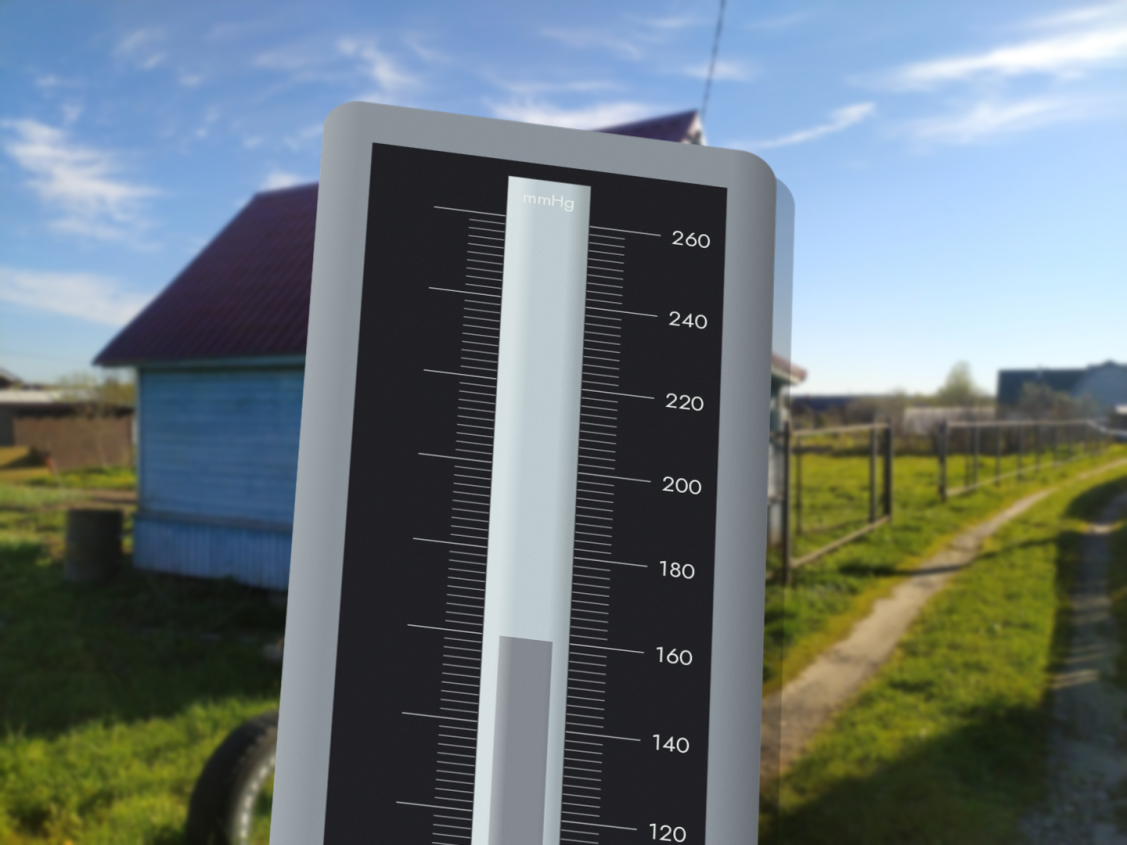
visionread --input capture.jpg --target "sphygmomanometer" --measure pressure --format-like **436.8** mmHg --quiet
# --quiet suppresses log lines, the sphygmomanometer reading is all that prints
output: **160** mmHg
